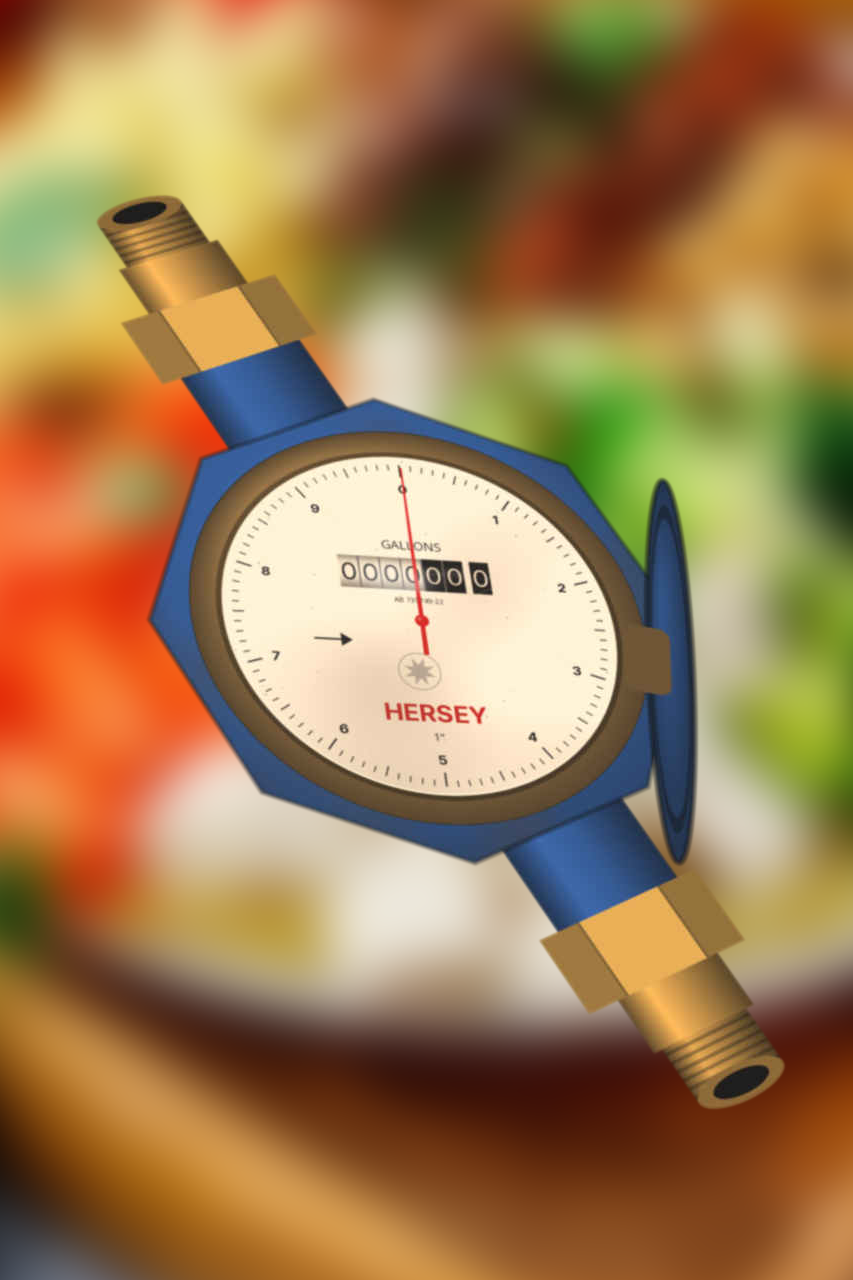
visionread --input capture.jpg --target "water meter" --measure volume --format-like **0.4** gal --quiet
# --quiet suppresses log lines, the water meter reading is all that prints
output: **0.0** gal
